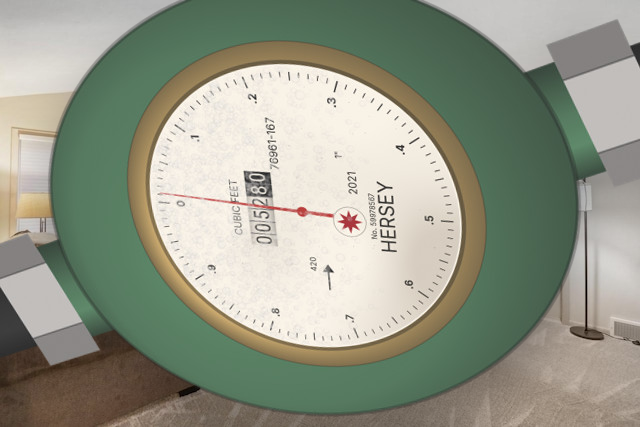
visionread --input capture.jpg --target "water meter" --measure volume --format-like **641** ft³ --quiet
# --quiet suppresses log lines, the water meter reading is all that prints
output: **5280.01** ft³
